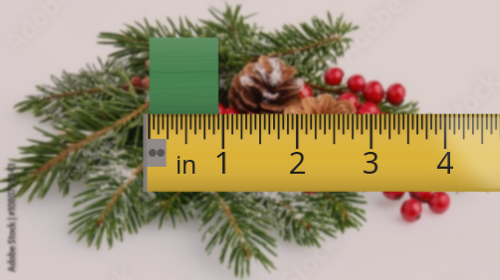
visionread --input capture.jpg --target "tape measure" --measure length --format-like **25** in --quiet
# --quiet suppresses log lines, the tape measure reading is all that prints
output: **0.9375** in
